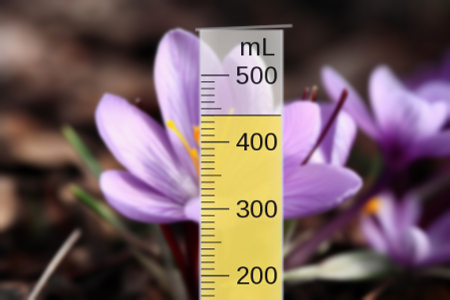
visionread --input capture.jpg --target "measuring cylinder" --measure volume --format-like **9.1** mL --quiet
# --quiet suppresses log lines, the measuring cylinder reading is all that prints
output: **440** mL
